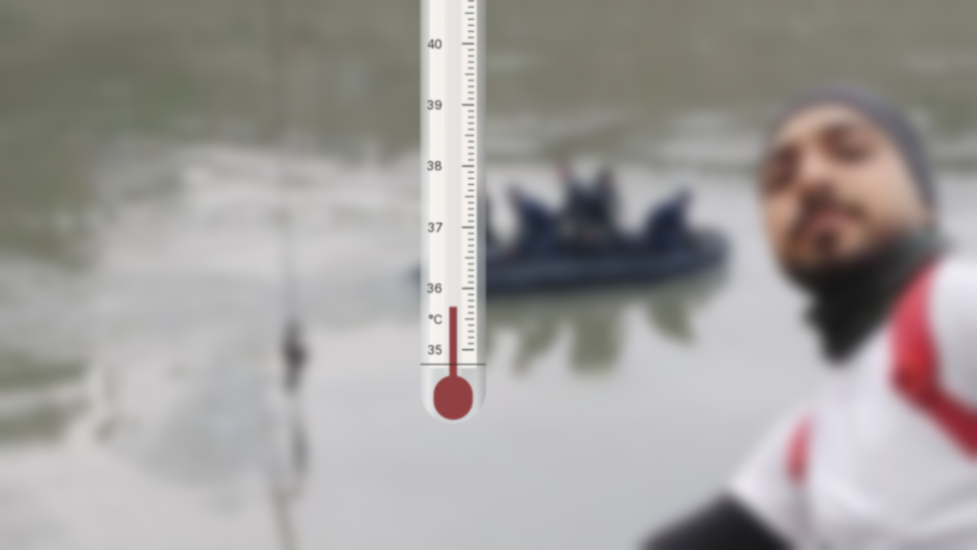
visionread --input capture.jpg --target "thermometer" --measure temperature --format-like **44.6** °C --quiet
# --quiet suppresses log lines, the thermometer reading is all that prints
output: **35.7** °C
